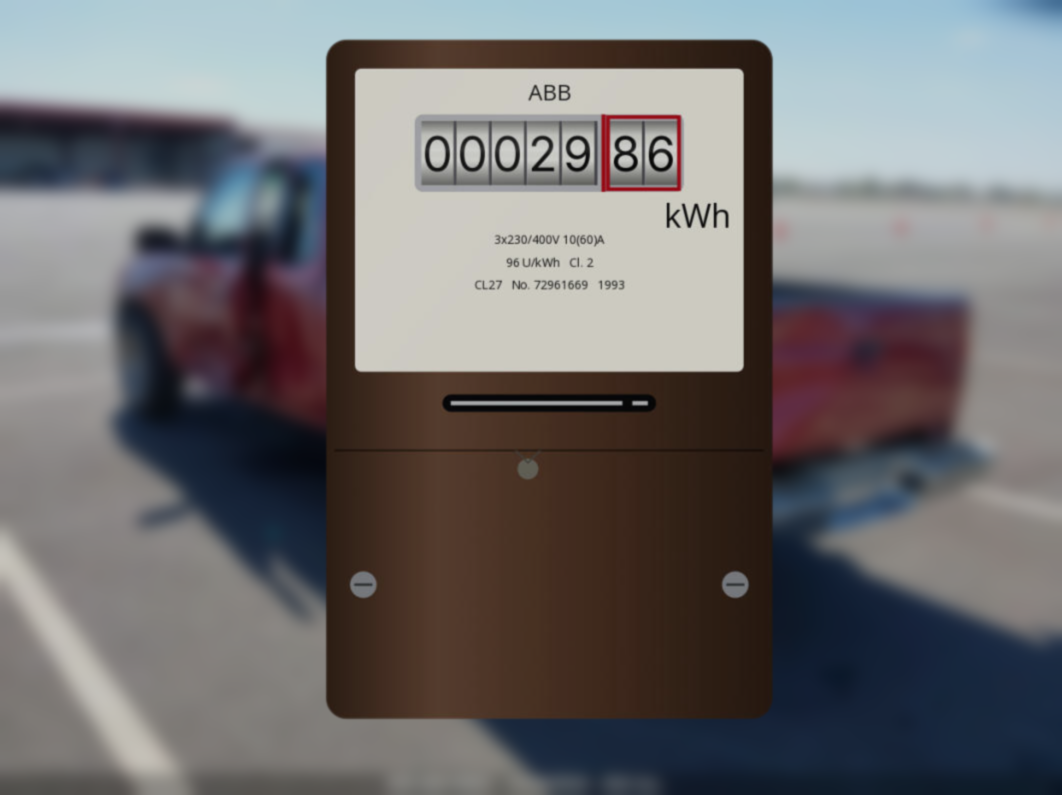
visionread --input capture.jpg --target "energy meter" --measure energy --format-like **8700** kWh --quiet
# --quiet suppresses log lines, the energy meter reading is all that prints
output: **29.86** kWh
